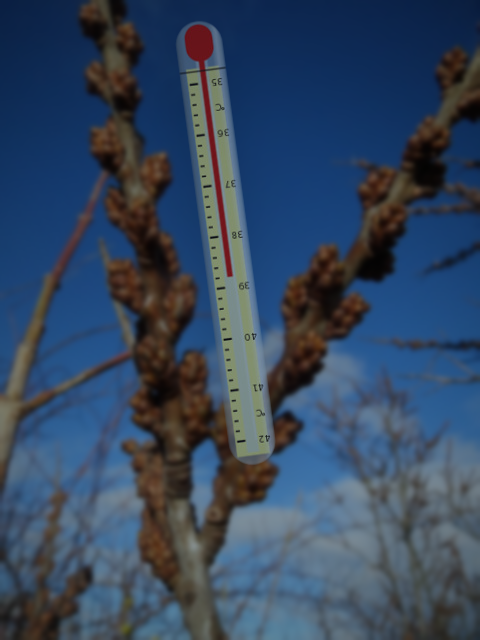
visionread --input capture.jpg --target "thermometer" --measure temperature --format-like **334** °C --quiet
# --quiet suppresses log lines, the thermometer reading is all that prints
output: **38.8** °C
